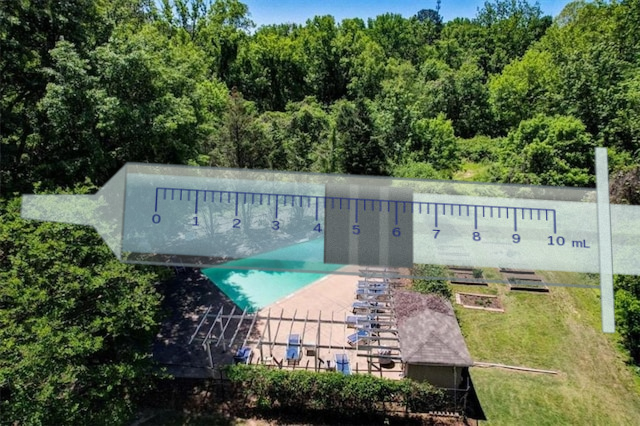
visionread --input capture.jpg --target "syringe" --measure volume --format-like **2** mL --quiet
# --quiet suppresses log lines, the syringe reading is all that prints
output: **4.2** mL
